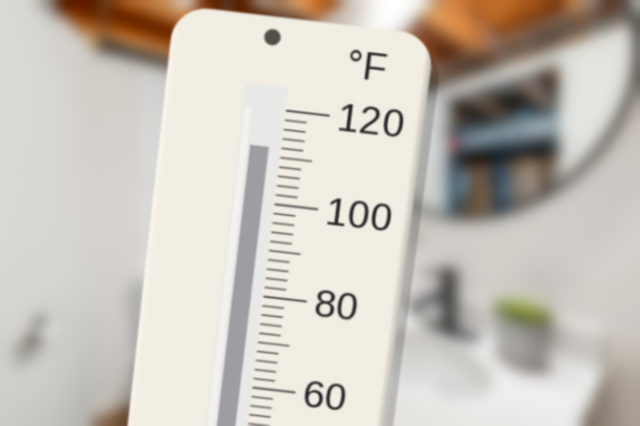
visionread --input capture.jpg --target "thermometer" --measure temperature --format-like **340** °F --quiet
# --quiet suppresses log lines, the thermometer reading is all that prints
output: **112** °F
